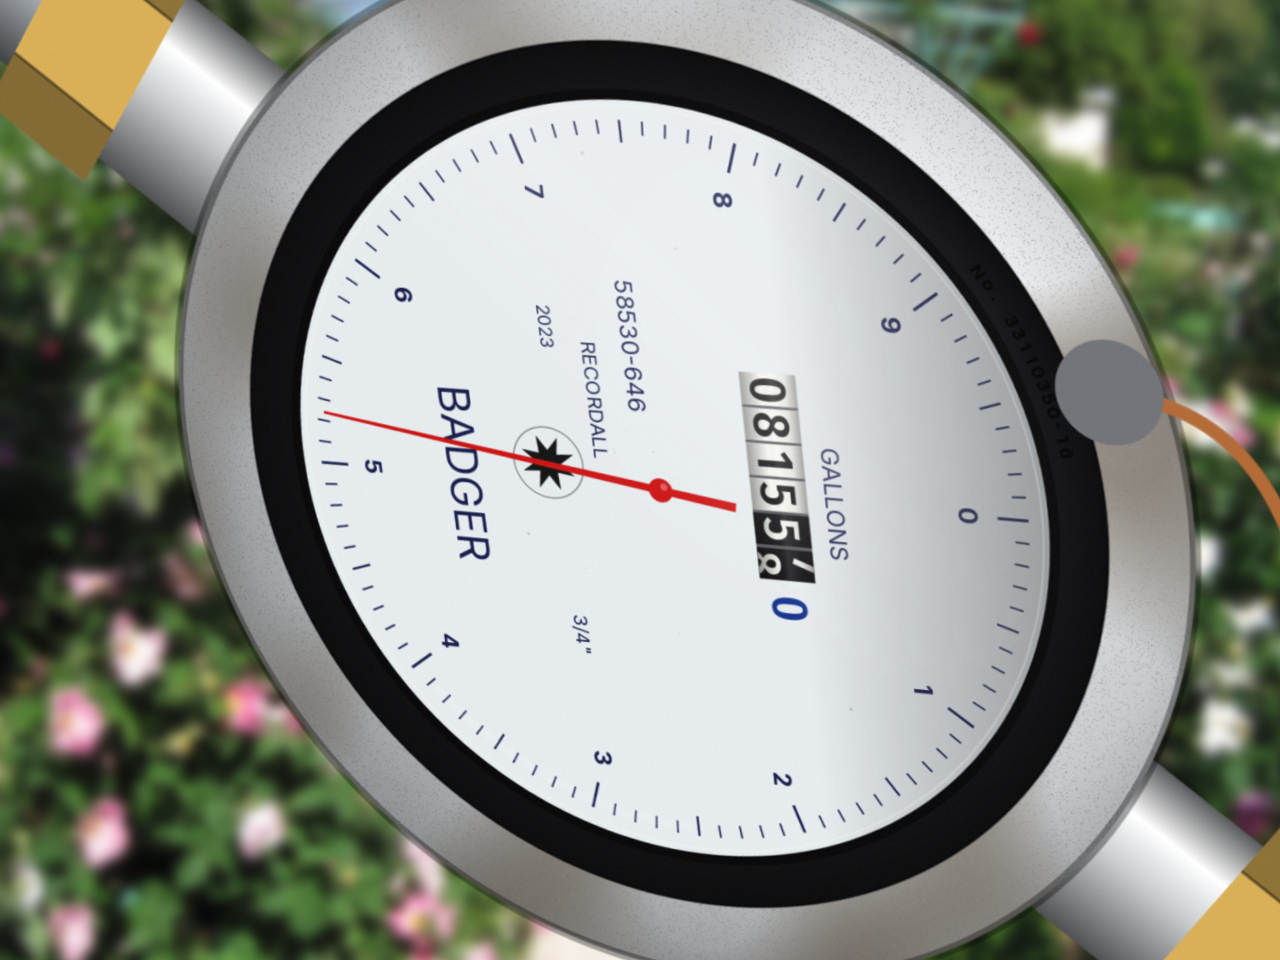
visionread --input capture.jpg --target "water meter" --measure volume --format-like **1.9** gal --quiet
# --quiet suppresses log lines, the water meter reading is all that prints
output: **815575.2** gal
